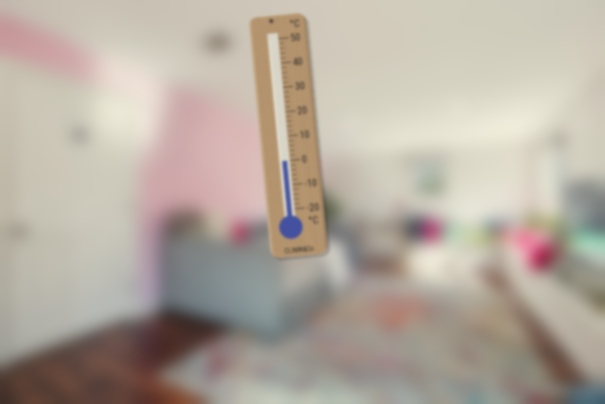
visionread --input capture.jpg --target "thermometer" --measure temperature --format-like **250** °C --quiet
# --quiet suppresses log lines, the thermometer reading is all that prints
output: **0** °C
